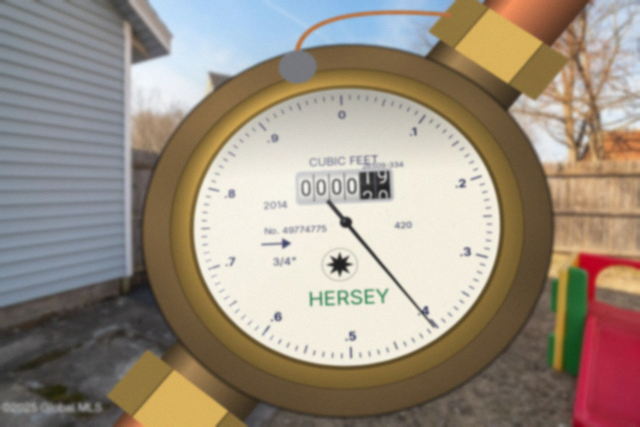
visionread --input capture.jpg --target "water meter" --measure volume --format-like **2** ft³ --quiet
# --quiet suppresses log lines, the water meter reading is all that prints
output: **19.40** ft³
